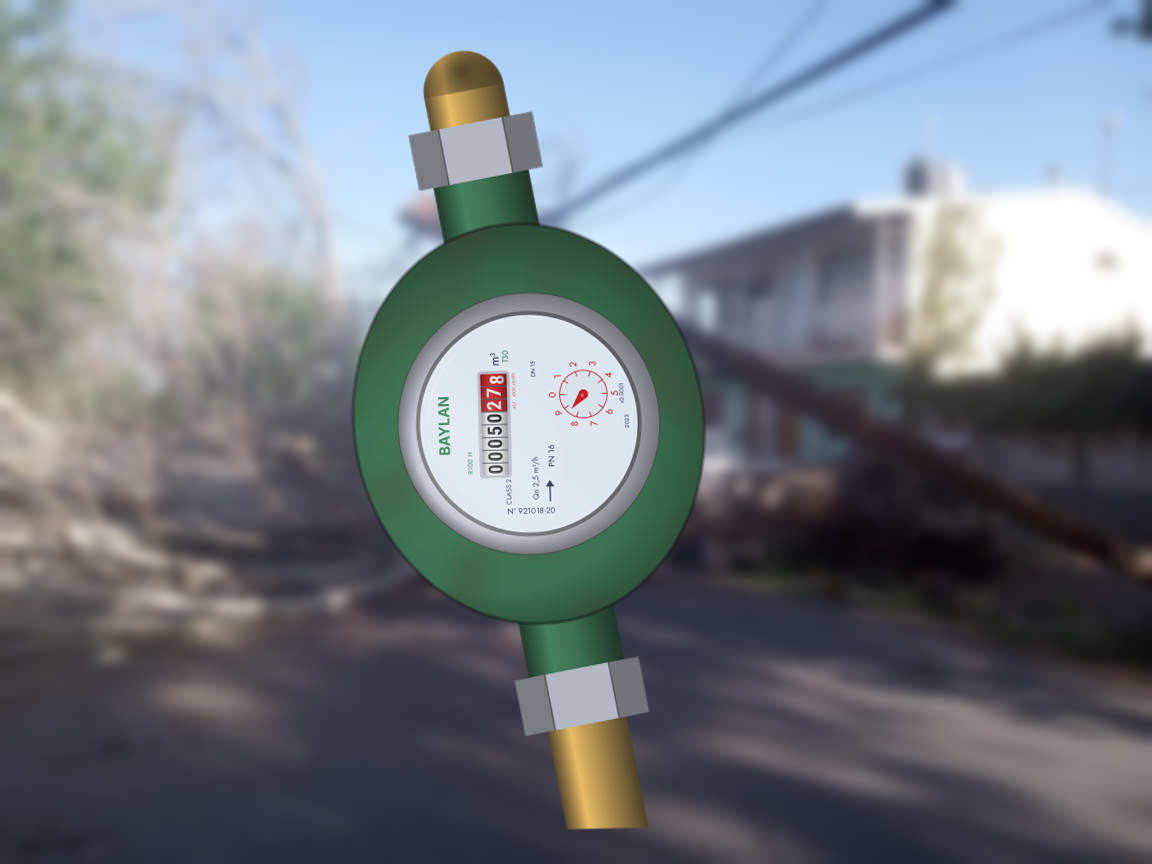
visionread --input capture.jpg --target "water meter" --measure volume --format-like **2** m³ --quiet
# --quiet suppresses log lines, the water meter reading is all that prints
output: **50.2778** m³
